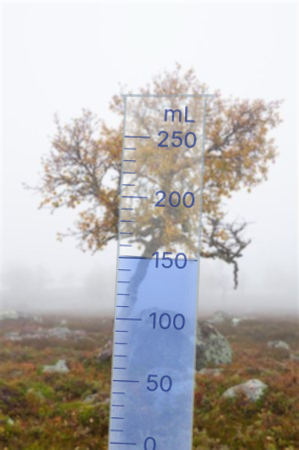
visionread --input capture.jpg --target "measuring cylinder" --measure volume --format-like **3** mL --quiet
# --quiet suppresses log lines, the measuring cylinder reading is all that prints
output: **150** mL
